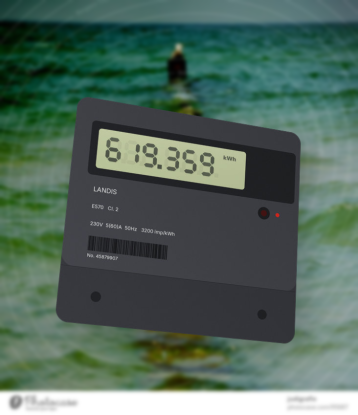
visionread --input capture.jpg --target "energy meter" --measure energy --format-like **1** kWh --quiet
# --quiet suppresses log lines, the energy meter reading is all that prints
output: **619.359** kWh
